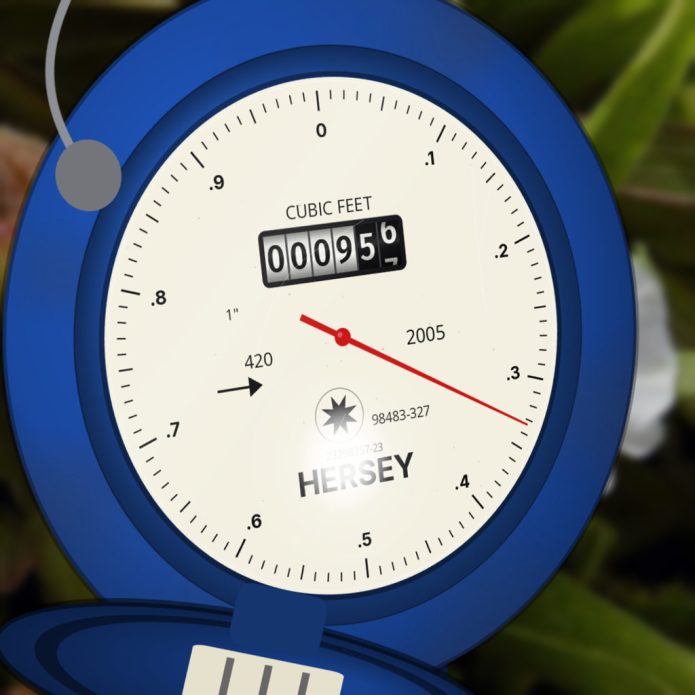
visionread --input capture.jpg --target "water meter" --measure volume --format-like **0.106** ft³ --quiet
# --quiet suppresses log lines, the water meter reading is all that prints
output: **956.33** ft³
